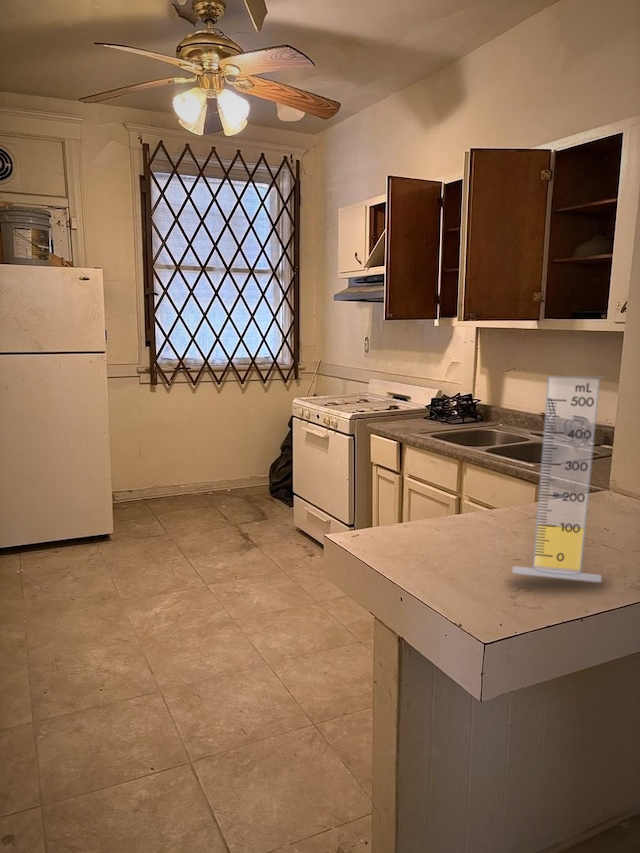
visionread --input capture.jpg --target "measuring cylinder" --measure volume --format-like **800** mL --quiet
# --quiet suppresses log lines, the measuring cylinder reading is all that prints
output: **100** mL
